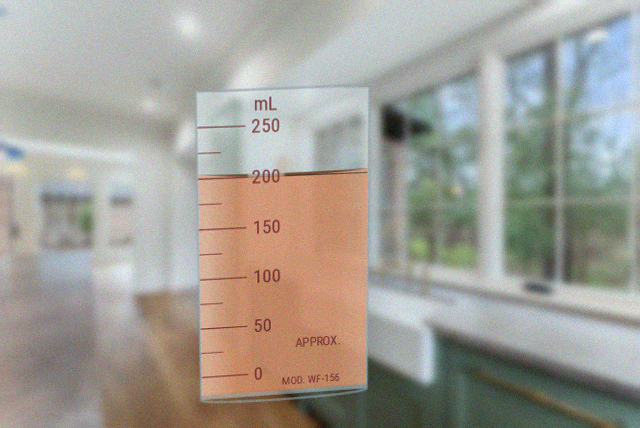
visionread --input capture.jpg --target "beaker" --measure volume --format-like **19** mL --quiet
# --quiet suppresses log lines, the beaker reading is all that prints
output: **200** mL
